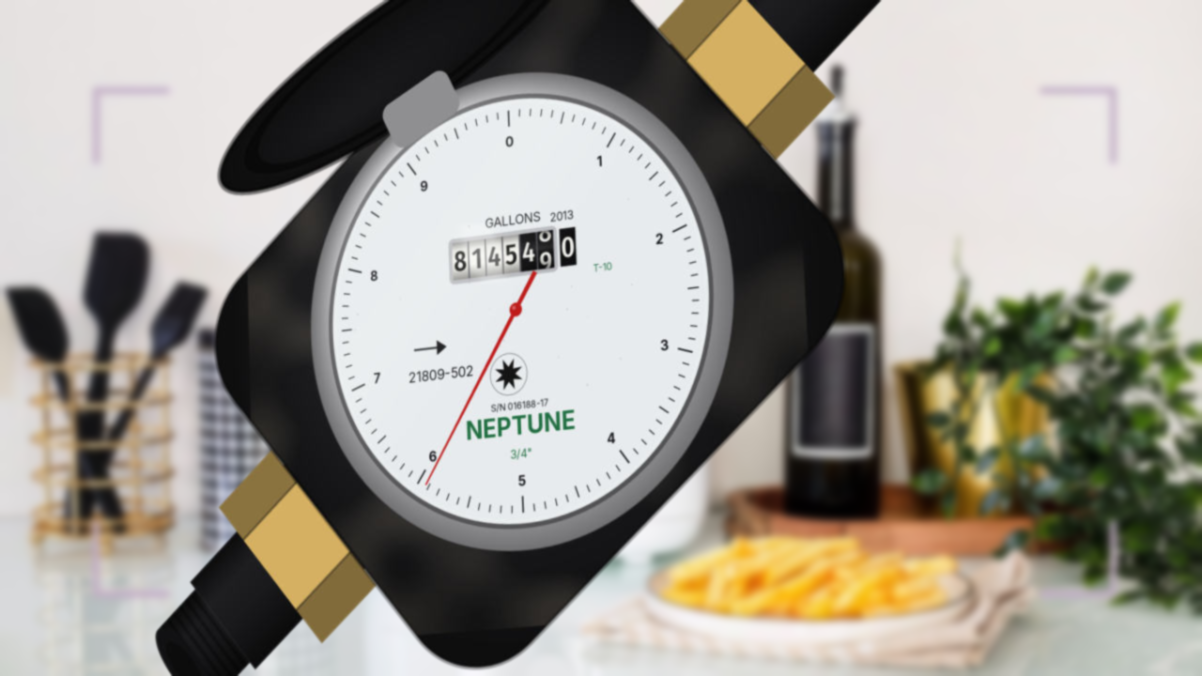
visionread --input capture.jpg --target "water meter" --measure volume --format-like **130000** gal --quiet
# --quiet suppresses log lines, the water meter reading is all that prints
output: **8145485.9** gal
